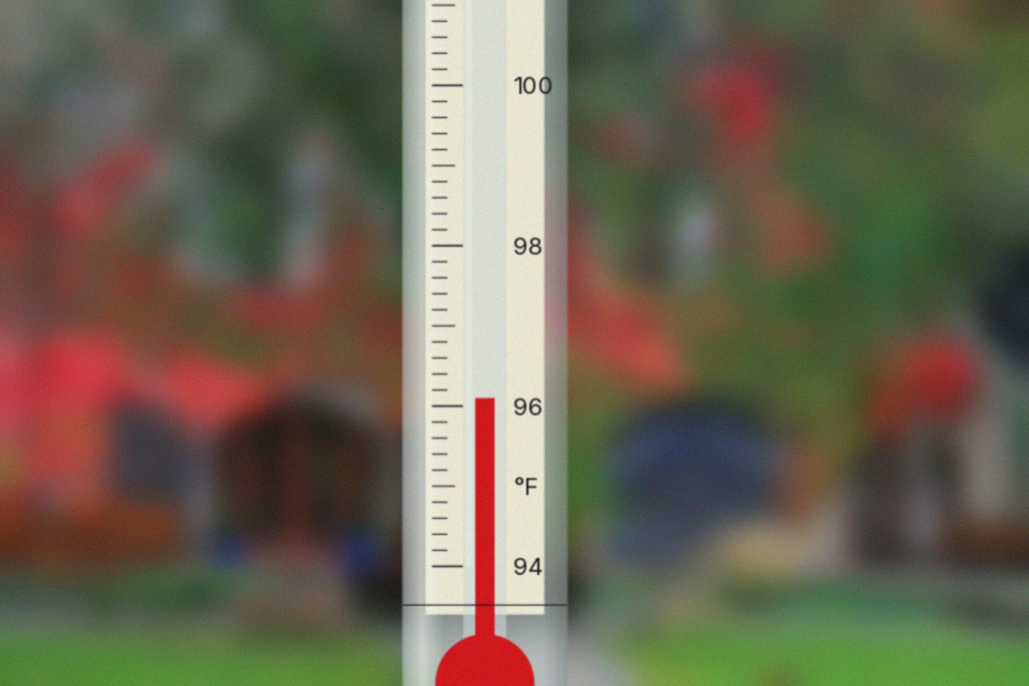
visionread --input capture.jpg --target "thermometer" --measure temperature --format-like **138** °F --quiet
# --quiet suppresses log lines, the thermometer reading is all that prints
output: **96.1** °F
